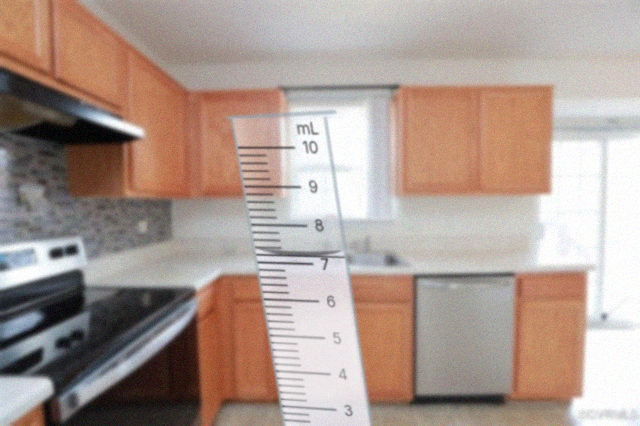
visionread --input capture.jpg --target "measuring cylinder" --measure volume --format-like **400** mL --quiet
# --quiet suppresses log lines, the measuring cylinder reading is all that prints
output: **7.2** mL
